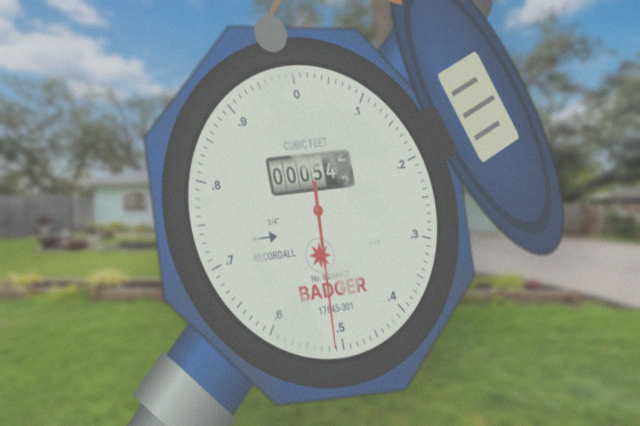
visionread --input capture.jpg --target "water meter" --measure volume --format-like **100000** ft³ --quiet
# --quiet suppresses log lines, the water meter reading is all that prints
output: **542.51** ft³
